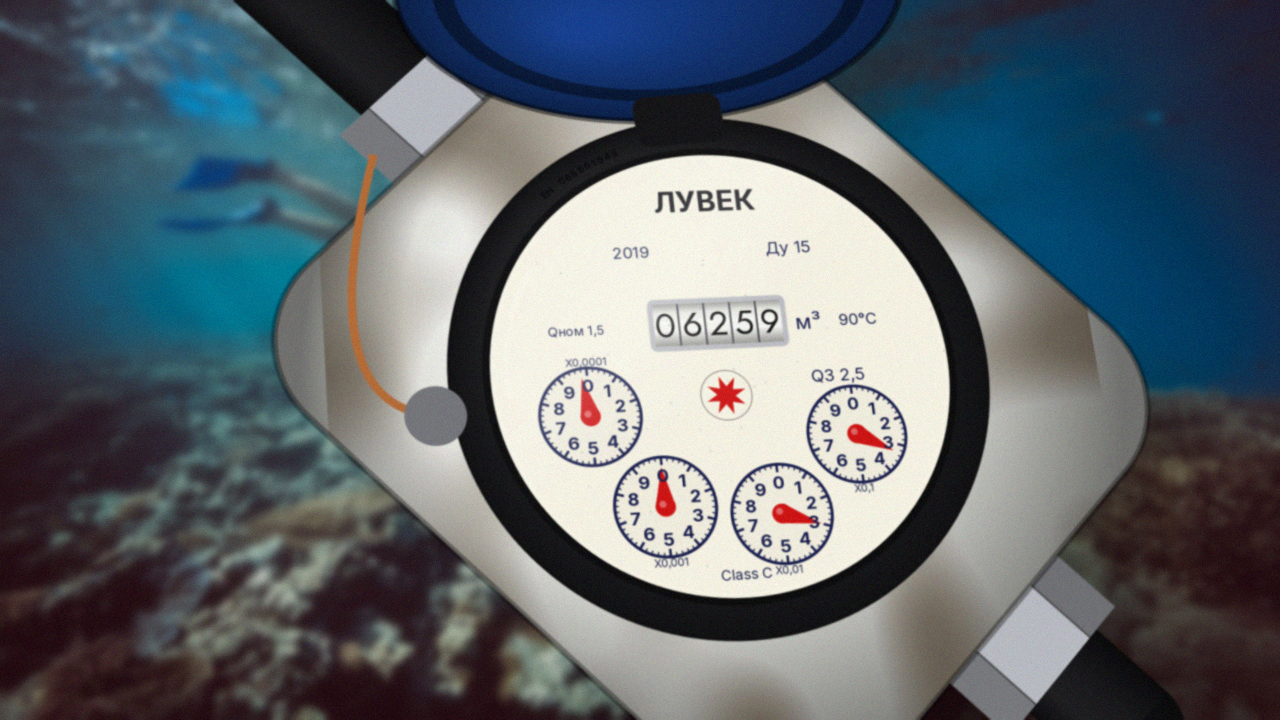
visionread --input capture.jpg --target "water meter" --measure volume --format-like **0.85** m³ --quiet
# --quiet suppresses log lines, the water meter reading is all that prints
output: **6259.3299** m³
